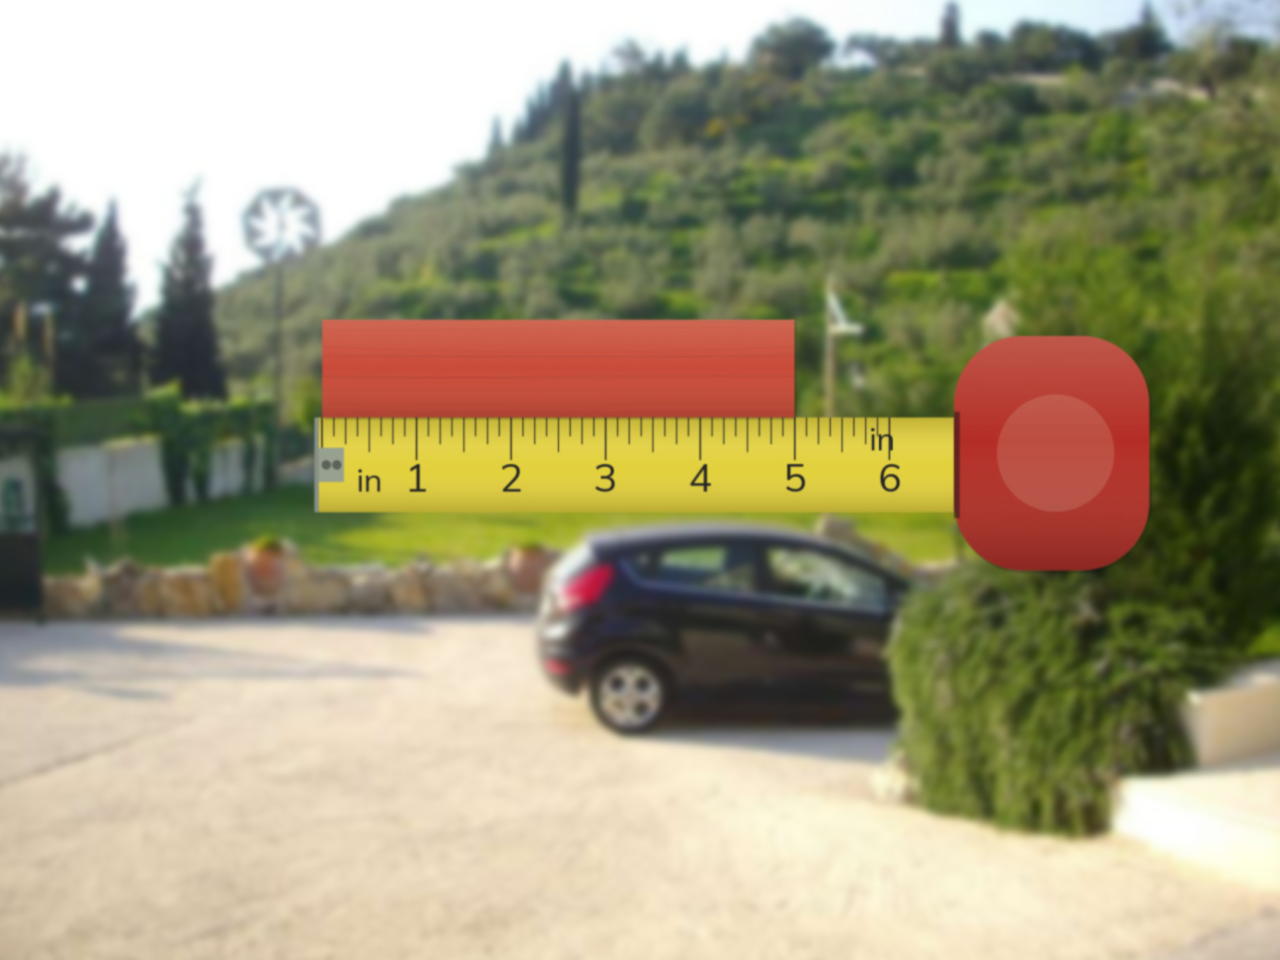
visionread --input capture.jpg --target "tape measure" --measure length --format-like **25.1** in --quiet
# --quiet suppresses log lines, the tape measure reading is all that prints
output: **5** in
